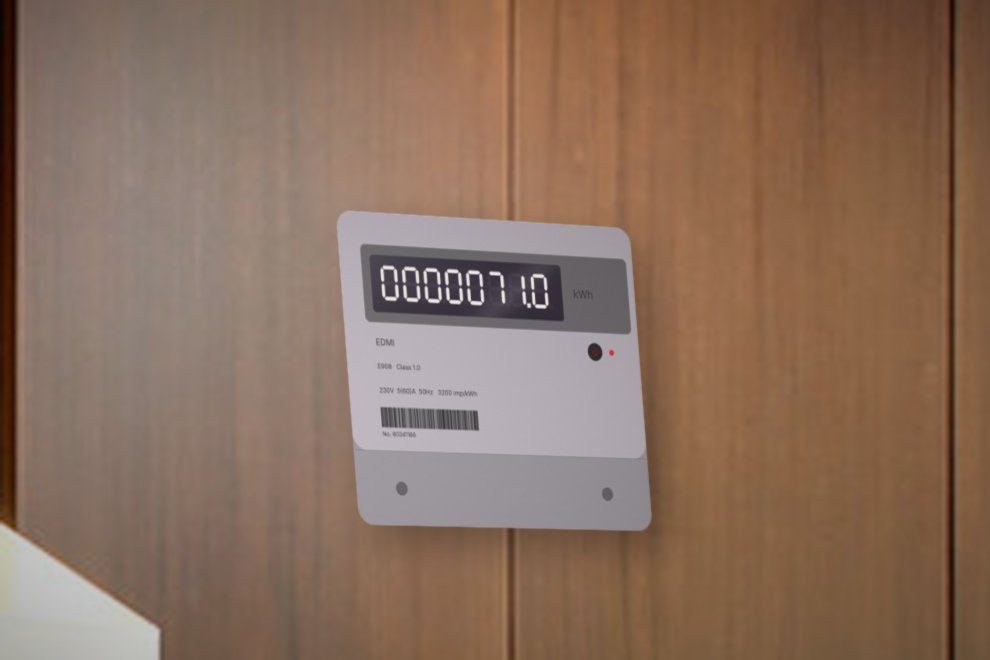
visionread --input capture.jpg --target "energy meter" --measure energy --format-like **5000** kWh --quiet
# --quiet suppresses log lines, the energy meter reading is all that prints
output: **71.0** kWh
